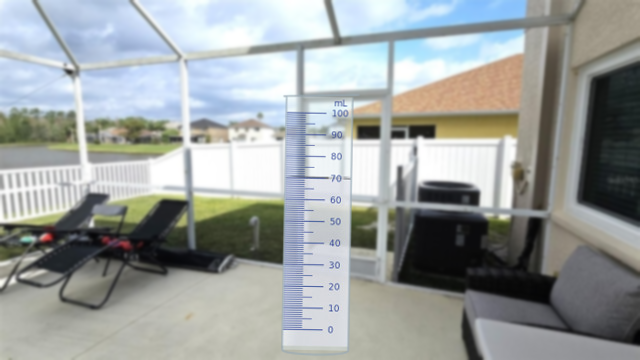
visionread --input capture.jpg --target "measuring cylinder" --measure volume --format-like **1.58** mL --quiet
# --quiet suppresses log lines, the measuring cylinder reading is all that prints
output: **70** mL
